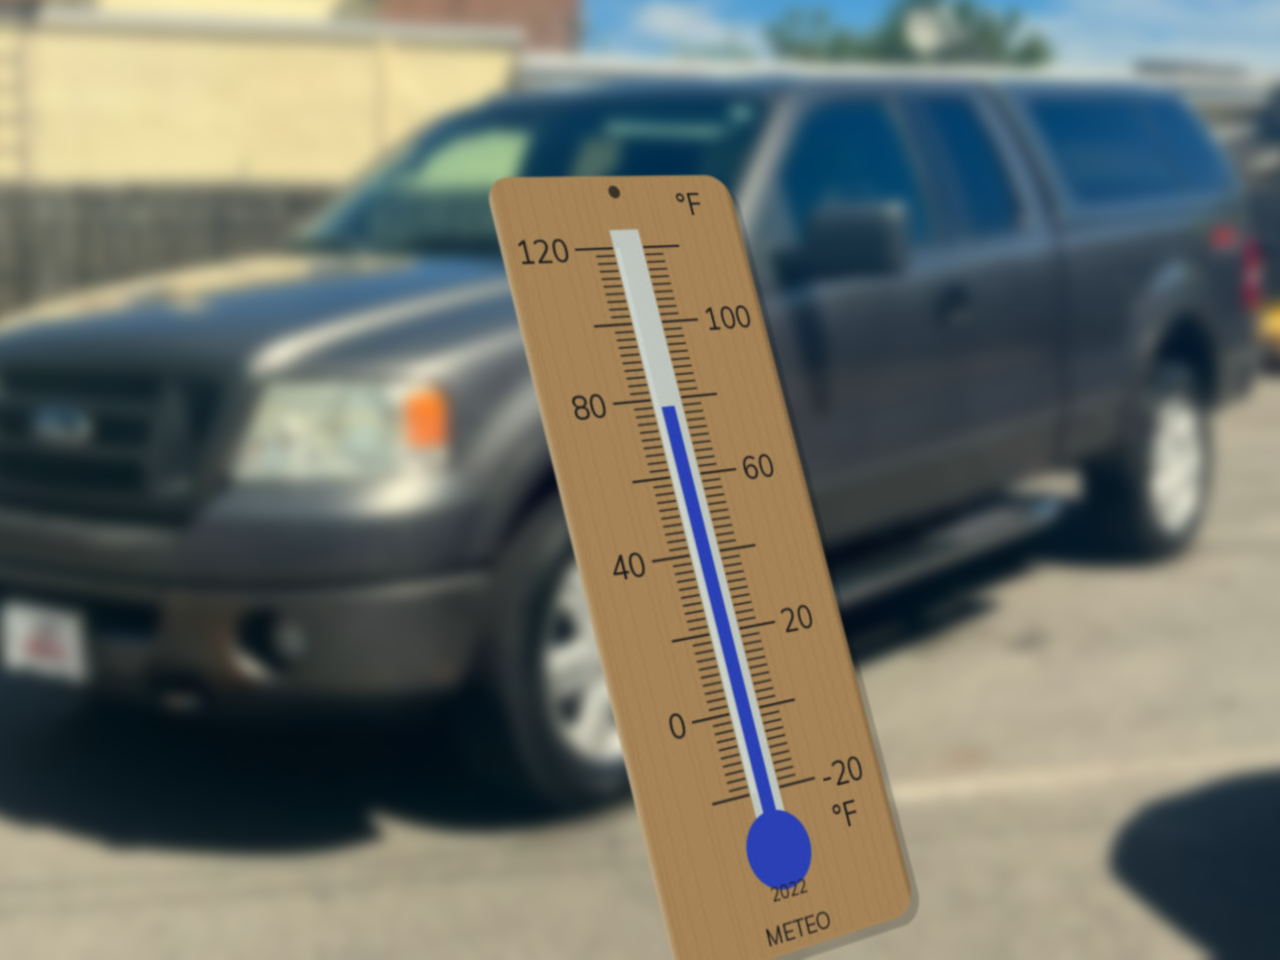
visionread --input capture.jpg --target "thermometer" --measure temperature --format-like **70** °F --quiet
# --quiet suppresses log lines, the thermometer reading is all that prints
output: **78** °F
